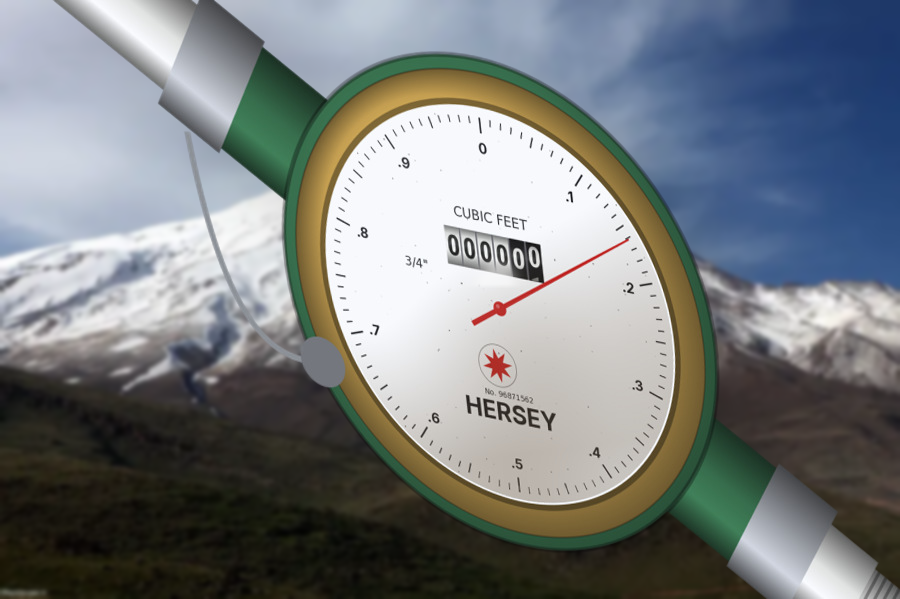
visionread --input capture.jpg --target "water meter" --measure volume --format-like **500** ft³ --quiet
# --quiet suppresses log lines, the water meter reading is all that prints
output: **0.16** ft³
